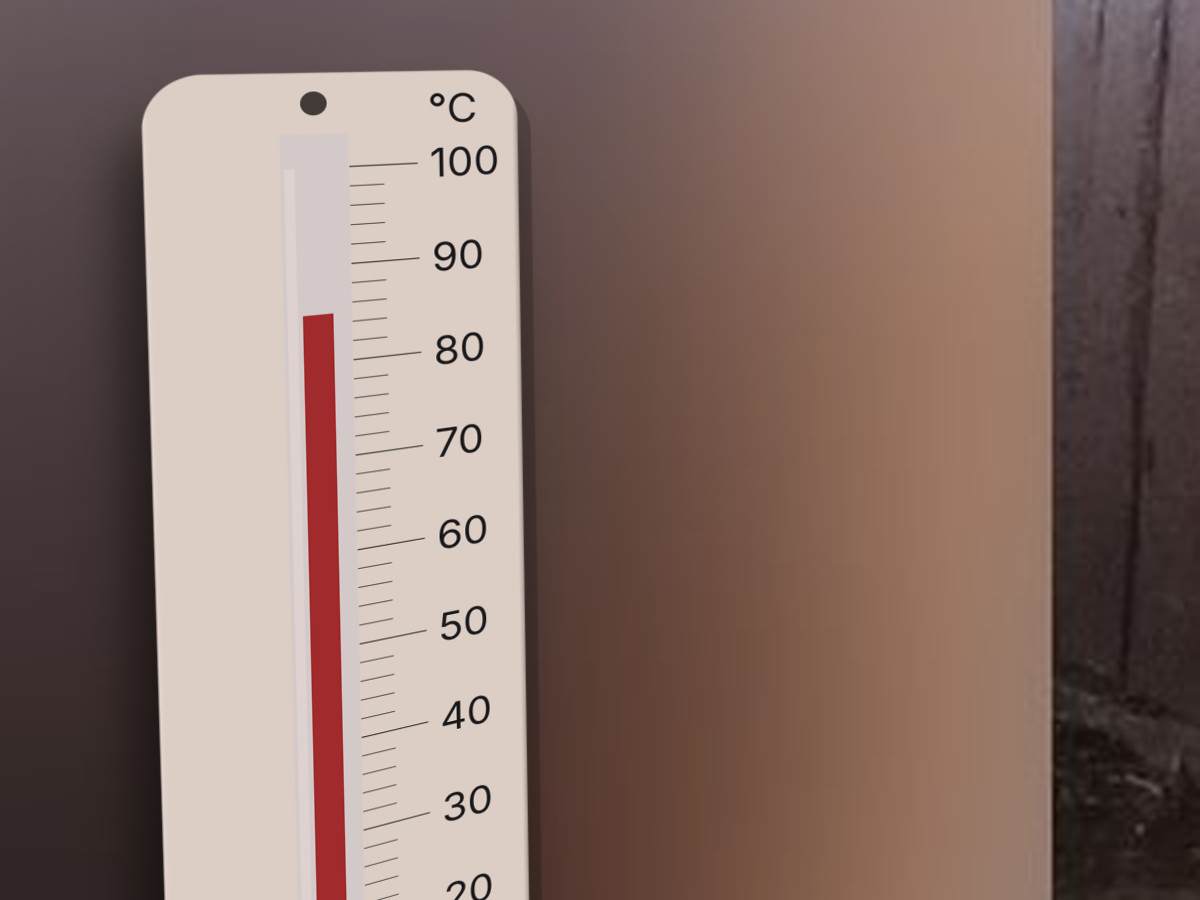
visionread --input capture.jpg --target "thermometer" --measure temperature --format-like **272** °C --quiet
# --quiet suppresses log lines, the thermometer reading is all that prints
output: **85** °C
